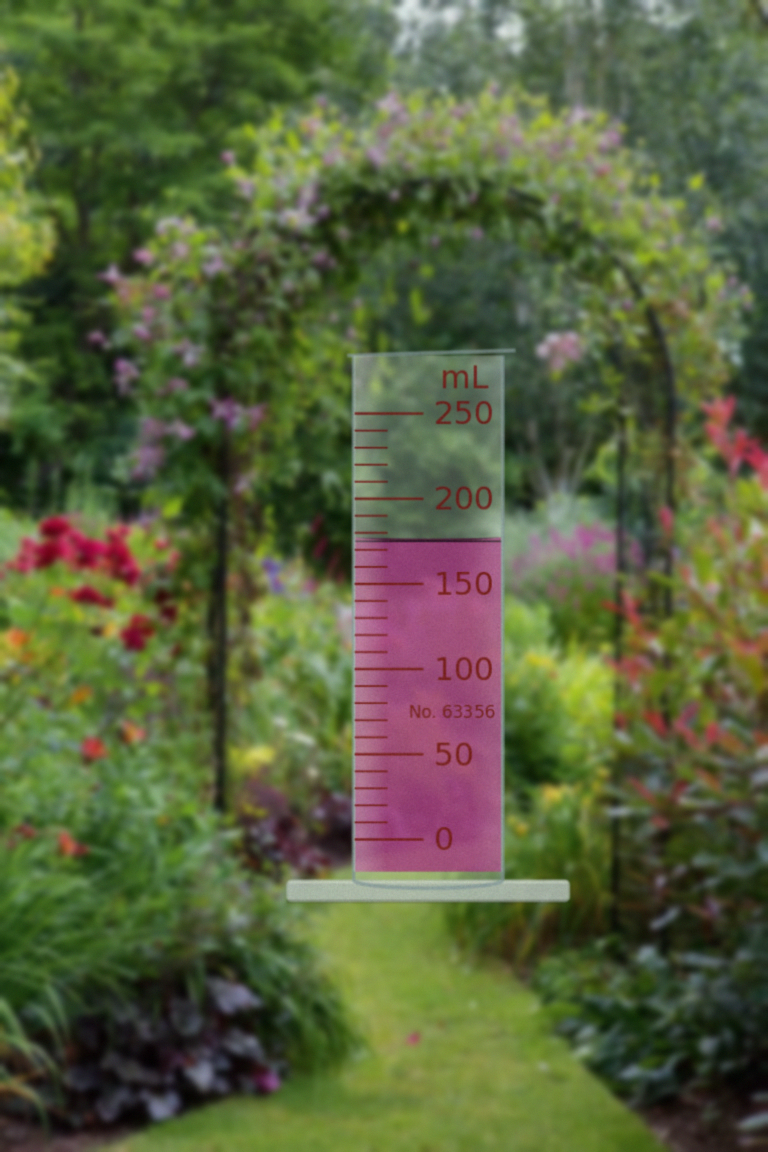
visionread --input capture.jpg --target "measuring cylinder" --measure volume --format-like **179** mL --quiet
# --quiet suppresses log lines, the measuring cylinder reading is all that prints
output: **175** mL
